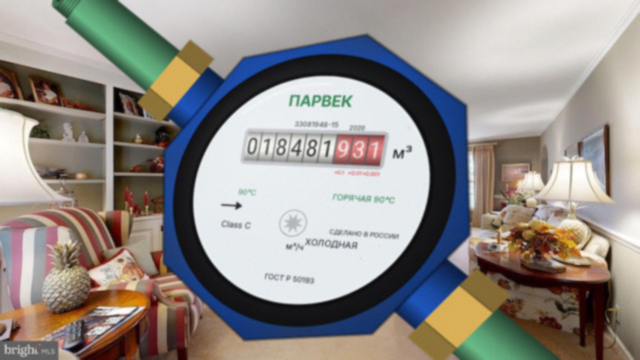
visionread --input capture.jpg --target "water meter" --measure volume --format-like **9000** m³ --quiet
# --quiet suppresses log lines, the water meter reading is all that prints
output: **18481.931** m³
